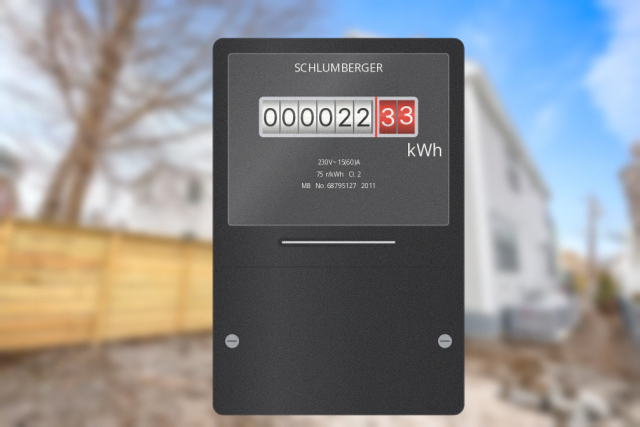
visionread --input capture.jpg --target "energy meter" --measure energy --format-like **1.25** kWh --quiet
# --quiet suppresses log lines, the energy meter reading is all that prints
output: **22.33** kWh
